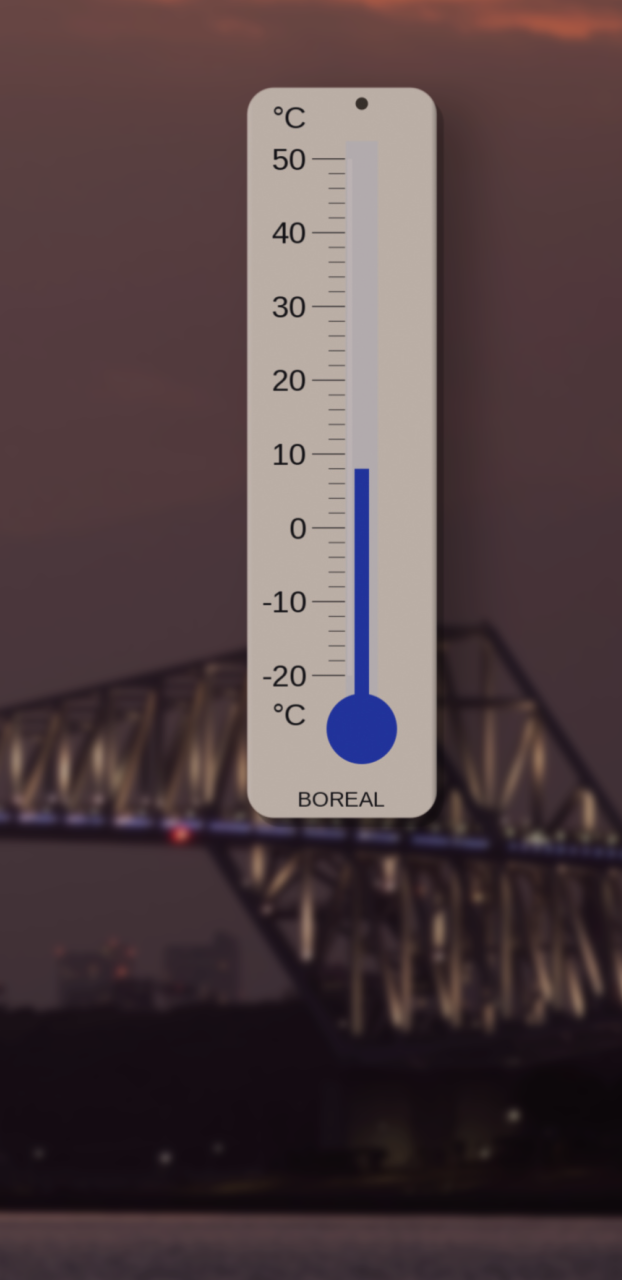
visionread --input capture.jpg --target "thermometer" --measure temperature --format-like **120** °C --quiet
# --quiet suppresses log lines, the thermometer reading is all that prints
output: **8** °C
